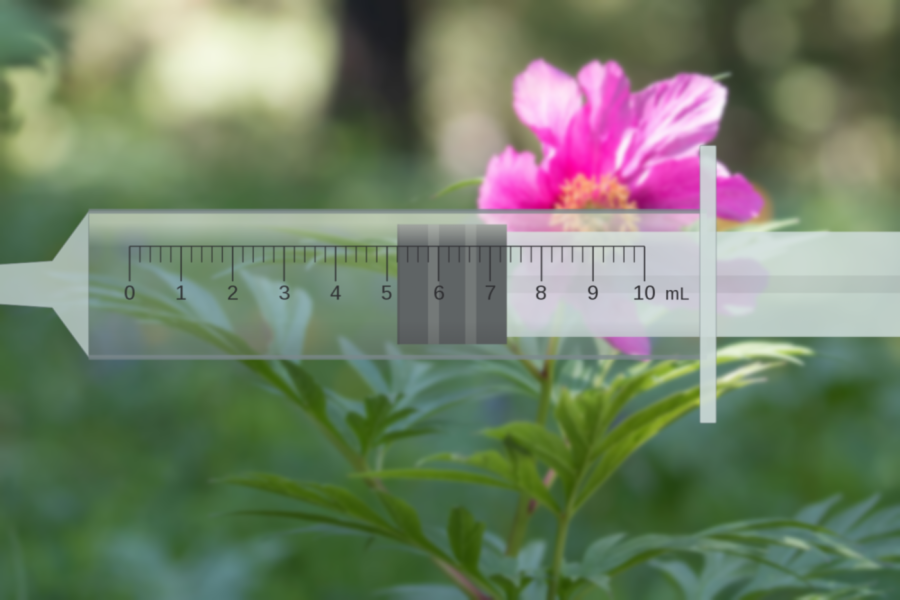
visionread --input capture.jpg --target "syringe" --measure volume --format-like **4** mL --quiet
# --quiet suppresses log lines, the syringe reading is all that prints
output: **5.2** mL
